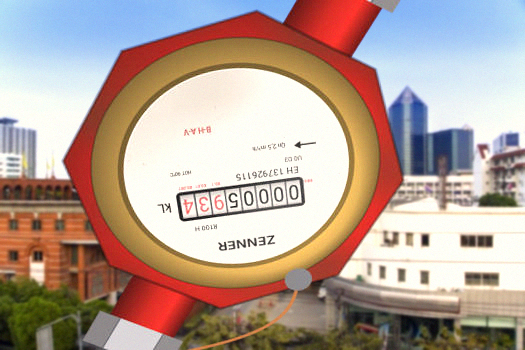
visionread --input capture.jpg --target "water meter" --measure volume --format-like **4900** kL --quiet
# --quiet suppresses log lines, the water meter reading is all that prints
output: **5.934** kL
